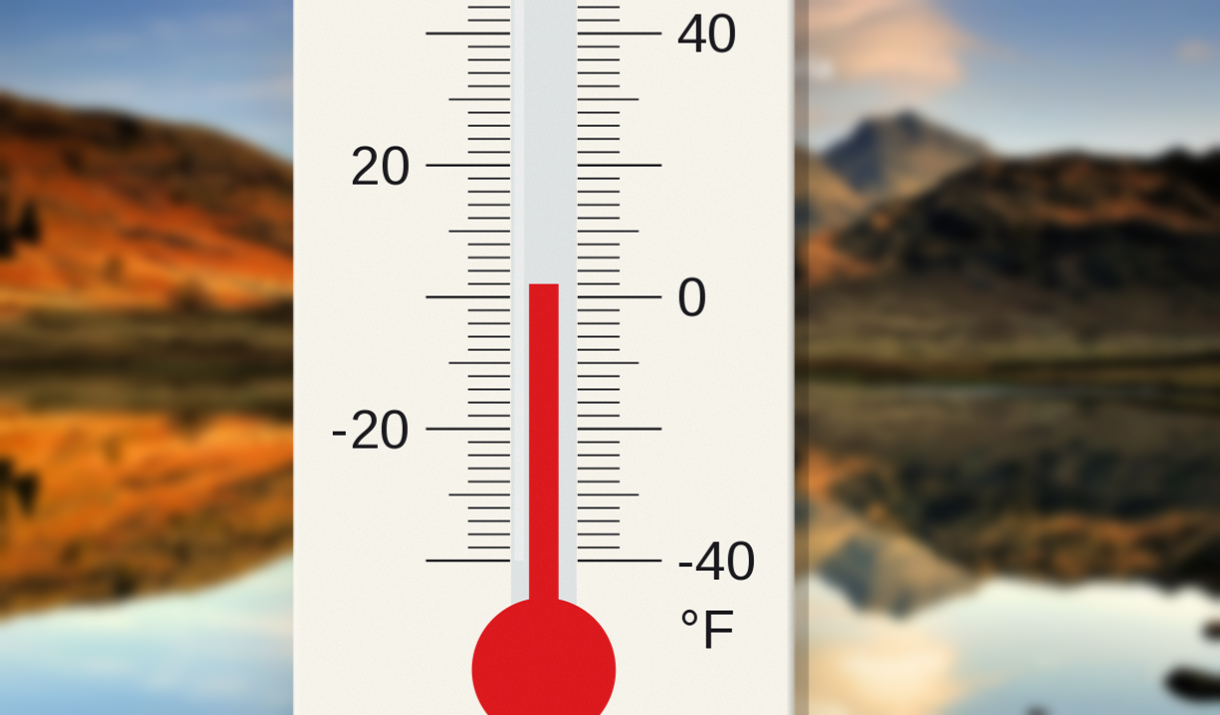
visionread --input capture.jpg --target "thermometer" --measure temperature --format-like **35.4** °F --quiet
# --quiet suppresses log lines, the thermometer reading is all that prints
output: **2** °F
